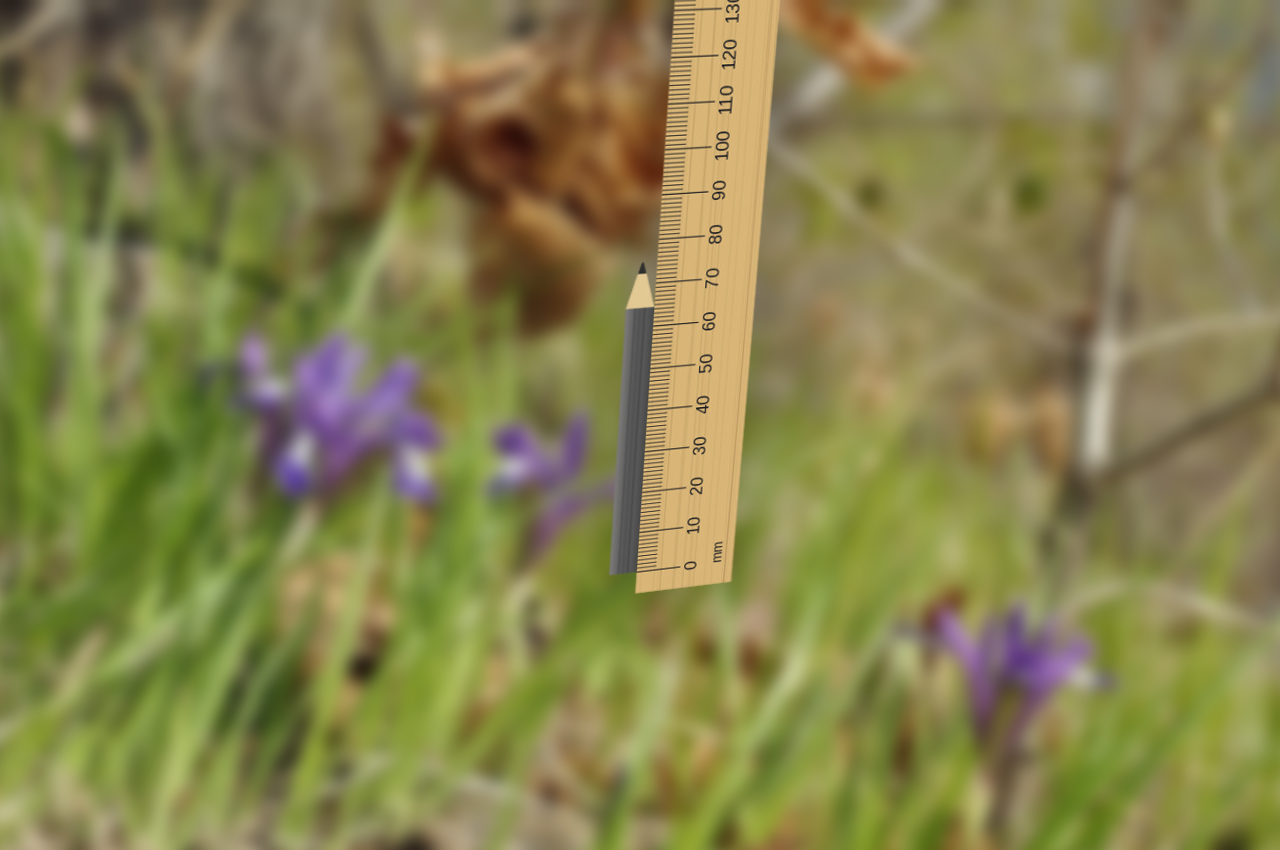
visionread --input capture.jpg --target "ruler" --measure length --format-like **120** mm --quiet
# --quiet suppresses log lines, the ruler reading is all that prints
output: **75** mm
